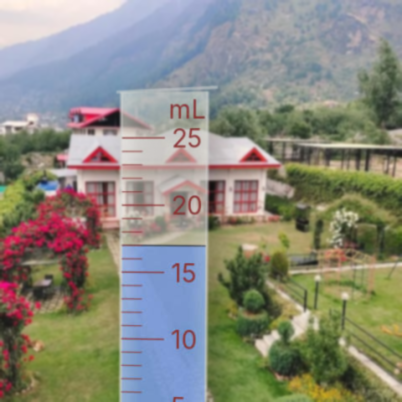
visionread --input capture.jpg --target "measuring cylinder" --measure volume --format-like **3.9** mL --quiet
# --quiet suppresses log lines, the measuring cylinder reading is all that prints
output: **17** mL
